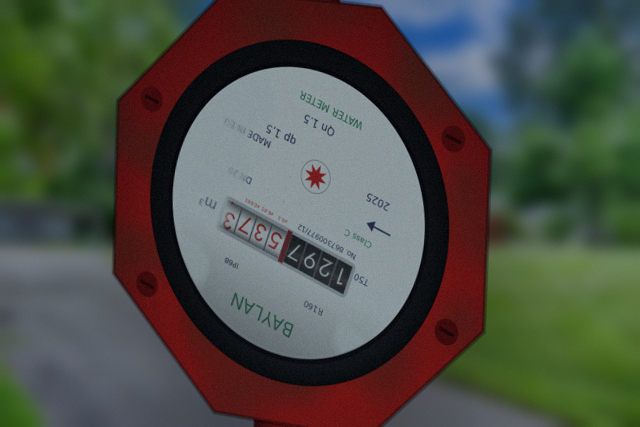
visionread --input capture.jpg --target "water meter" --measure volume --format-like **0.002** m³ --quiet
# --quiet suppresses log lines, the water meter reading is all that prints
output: **1297.5373** m³
